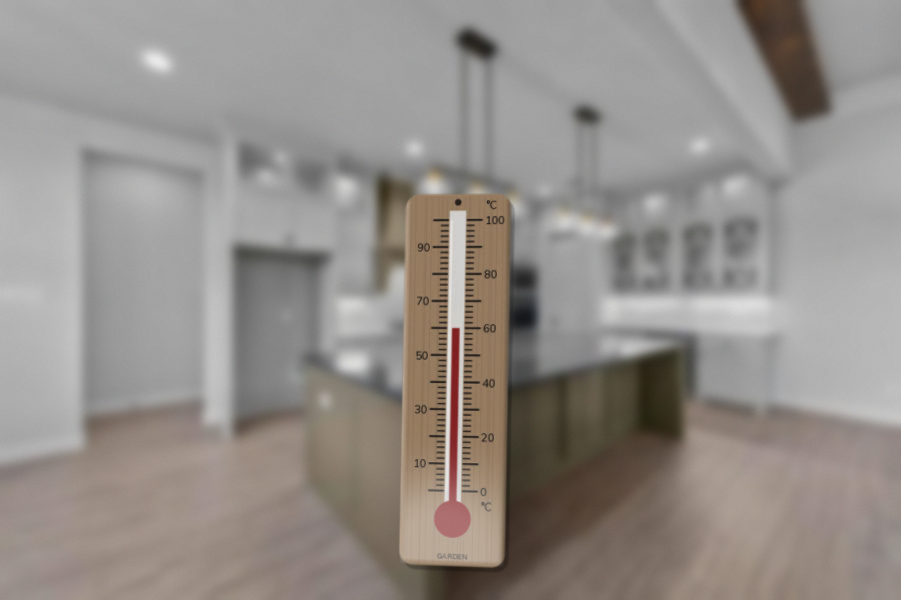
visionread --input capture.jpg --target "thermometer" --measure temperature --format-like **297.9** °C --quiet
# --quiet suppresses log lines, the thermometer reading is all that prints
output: **60** °C
